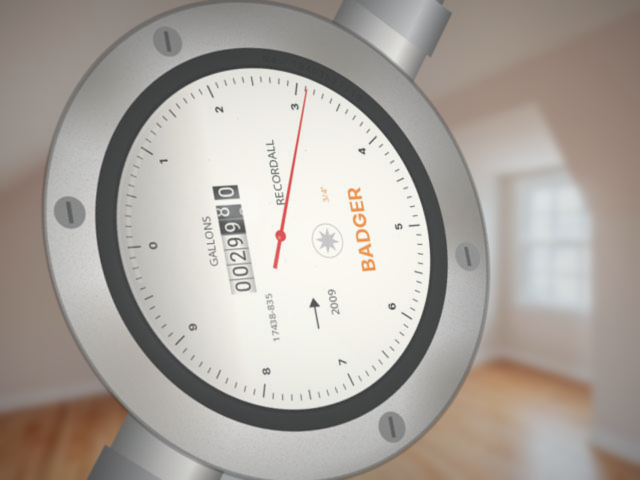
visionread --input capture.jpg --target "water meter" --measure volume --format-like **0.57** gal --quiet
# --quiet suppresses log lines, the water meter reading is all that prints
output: **29983.1** gal
